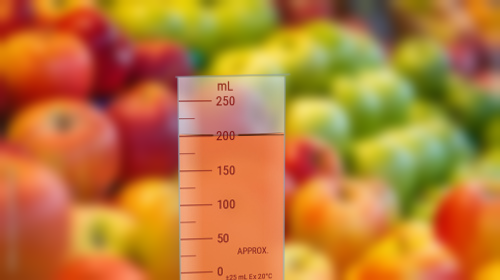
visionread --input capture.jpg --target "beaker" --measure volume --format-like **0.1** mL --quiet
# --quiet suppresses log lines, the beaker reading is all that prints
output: **200** mL
